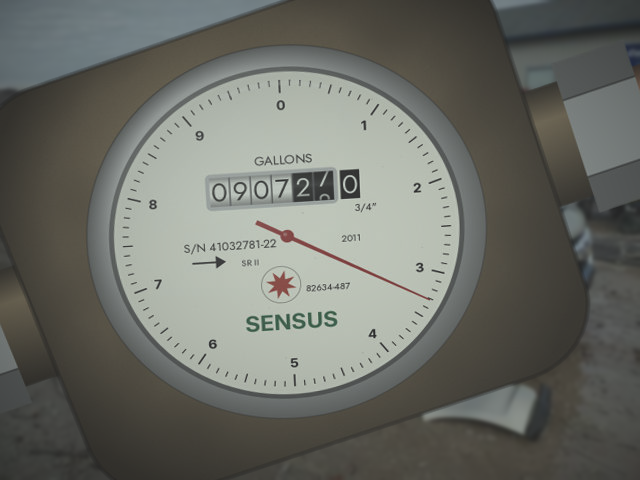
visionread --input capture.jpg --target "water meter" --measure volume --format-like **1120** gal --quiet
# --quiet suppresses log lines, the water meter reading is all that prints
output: **907273.3** gal
